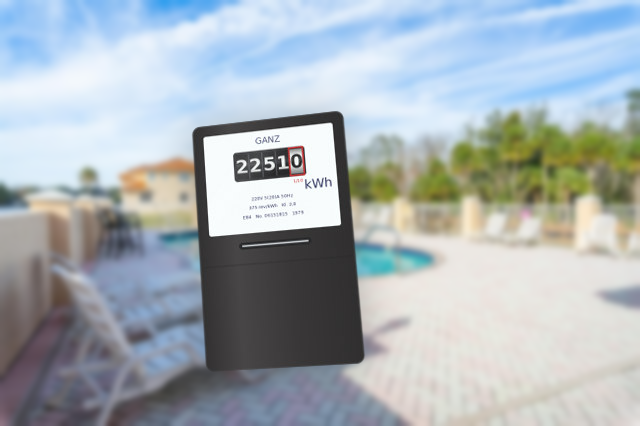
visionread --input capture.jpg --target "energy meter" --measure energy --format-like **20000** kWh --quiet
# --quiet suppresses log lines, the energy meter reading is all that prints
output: **2251.0** kWh
